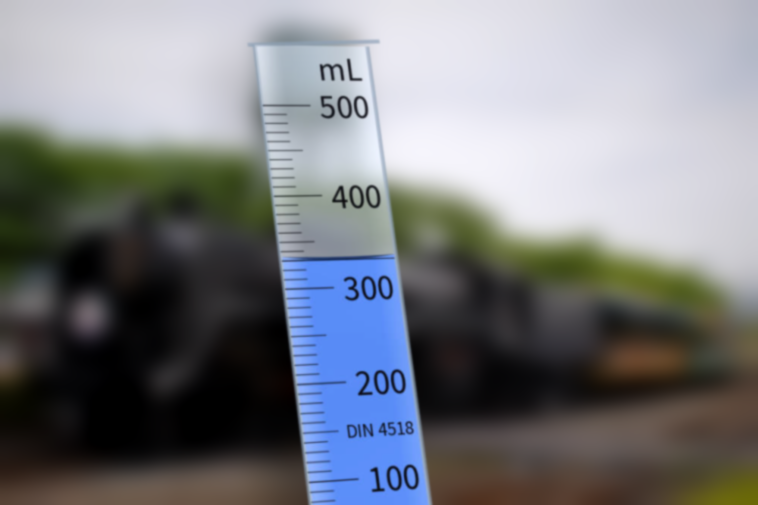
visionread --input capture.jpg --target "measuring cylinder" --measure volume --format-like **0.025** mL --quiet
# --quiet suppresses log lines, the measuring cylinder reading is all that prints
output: **330** mL
